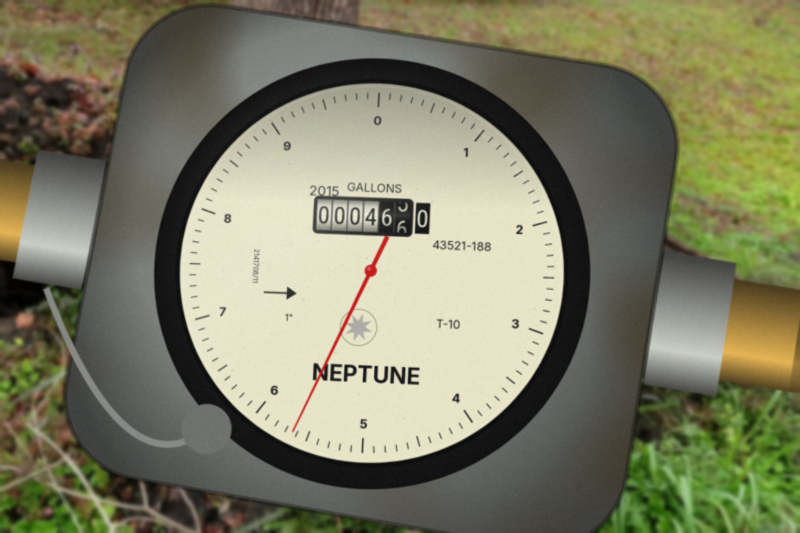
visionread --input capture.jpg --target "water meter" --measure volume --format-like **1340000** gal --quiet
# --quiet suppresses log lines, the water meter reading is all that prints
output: **4655.6** gal
